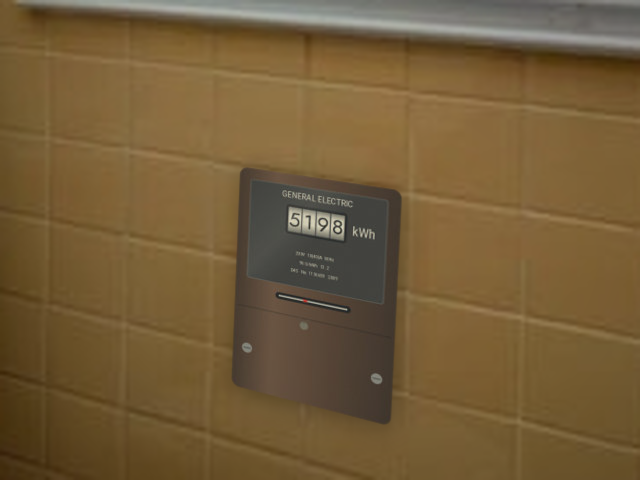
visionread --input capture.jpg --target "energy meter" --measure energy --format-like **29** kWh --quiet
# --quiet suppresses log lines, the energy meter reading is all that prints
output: **5198** kWh
